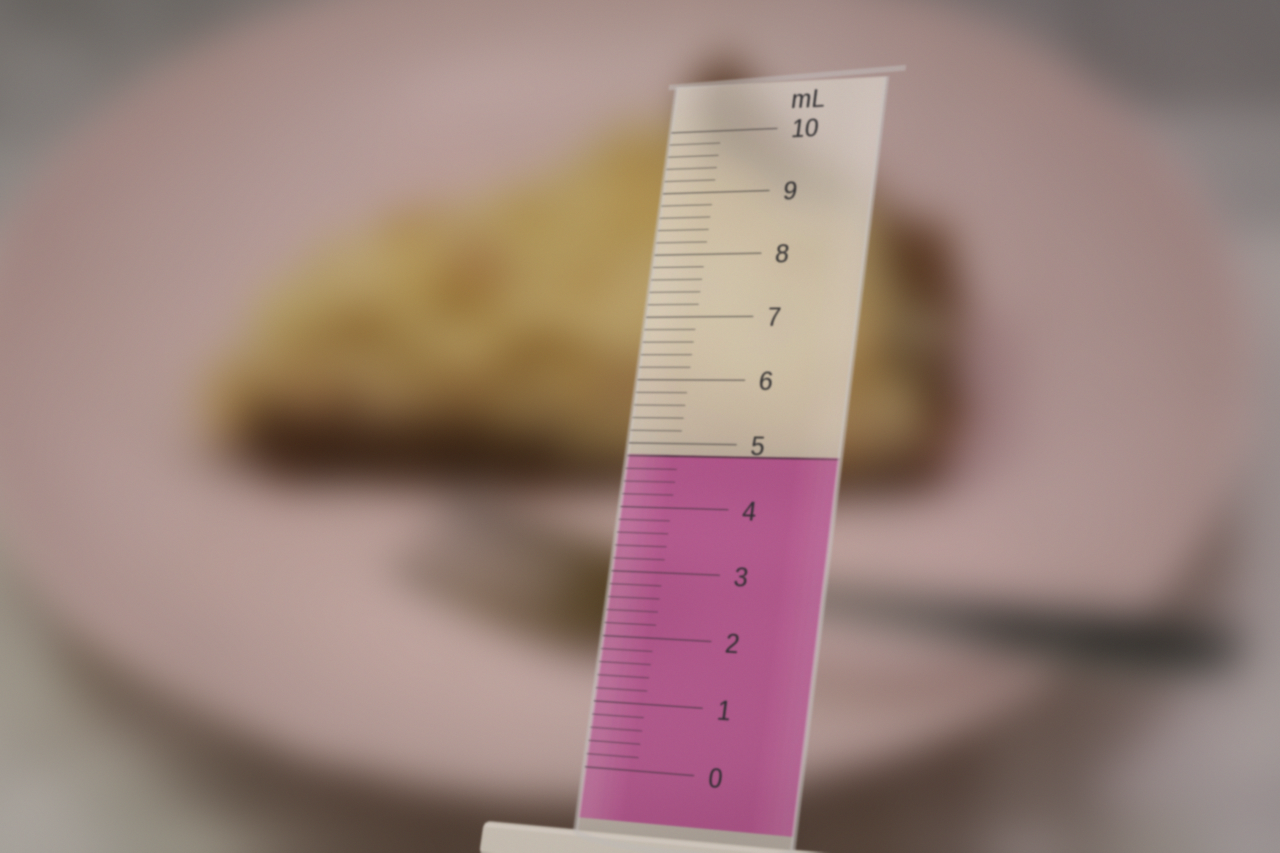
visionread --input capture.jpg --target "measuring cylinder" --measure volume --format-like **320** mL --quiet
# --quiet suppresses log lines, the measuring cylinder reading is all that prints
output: **4.8** mL
